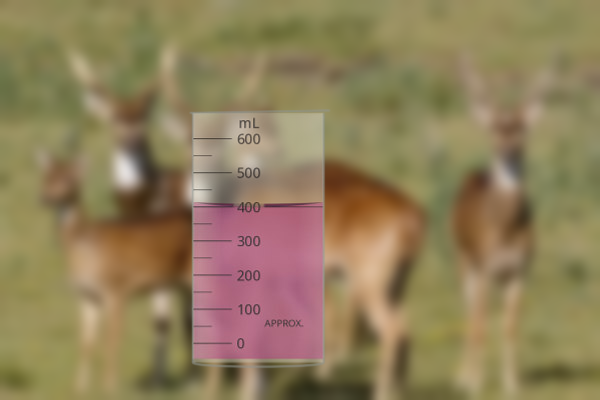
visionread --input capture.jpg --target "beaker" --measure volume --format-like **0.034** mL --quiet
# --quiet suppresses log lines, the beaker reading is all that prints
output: **400** mL
